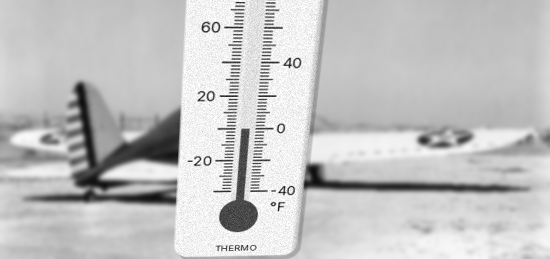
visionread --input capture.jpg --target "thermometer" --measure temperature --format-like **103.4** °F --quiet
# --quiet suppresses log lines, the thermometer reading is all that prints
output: **0** °F
